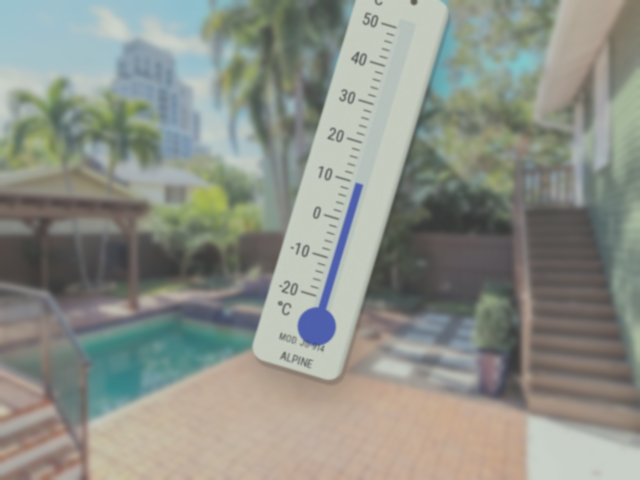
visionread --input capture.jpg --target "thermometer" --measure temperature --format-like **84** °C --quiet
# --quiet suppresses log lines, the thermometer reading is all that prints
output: **10** °C
